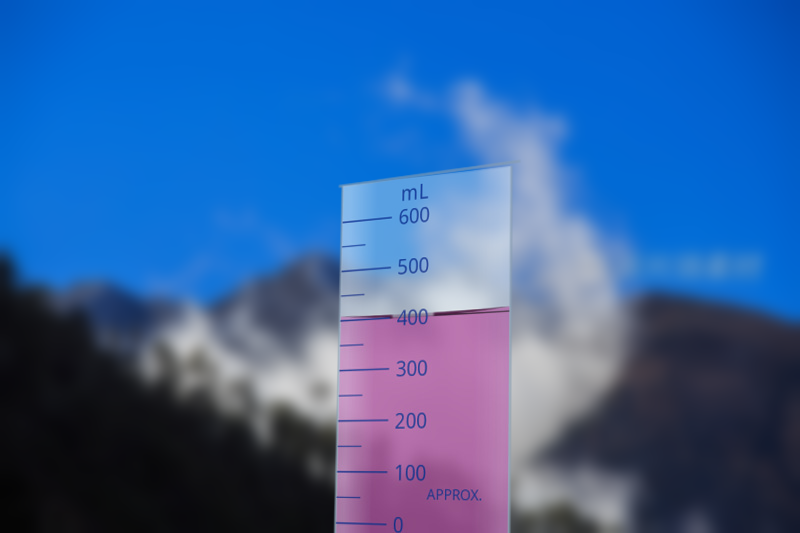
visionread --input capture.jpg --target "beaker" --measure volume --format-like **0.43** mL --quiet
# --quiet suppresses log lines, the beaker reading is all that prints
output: **400** mL
